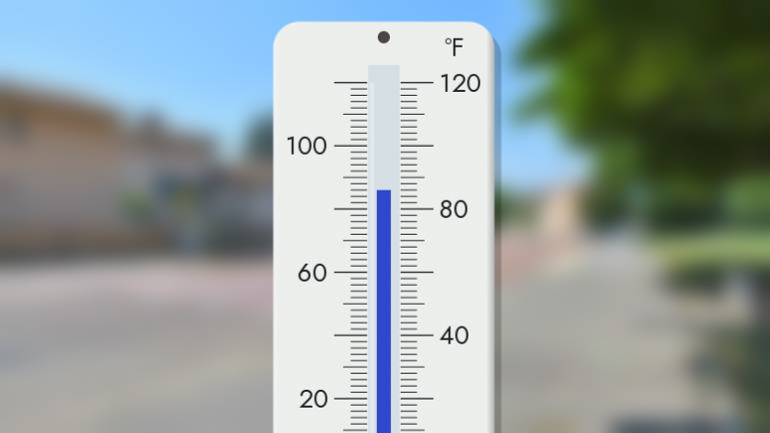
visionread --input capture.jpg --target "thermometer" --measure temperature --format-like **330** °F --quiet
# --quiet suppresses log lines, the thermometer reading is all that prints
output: **86** °F
